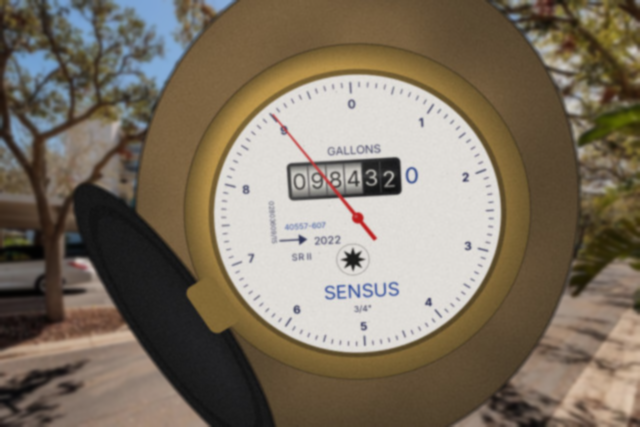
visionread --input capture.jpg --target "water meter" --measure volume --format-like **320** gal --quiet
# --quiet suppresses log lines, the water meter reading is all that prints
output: **984319.0** gal
